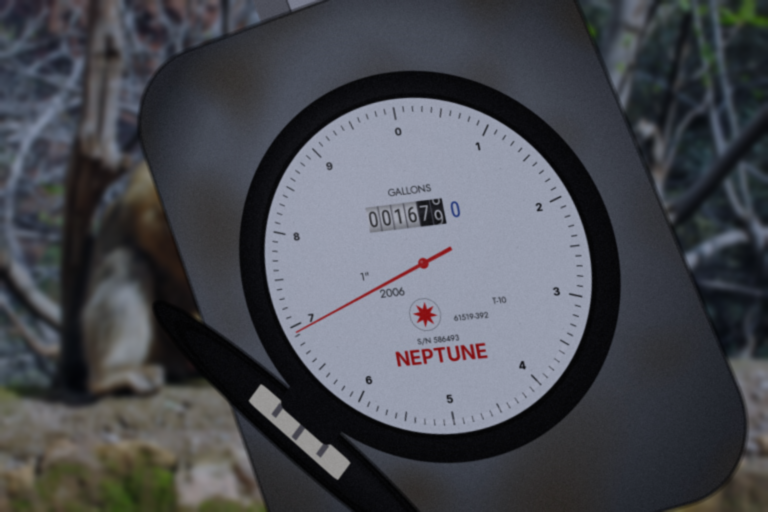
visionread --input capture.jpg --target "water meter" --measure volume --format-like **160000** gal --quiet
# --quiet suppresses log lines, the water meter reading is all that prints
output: **16786.9** gal
